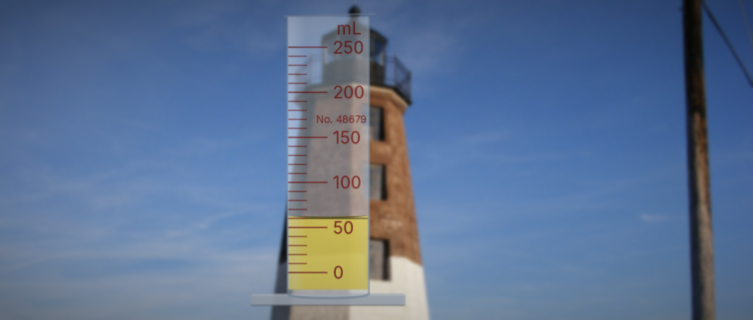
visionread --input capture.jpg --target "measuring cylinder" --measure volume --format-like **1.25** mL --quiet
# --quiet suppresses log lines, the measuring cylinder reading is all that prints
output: **60** mL
